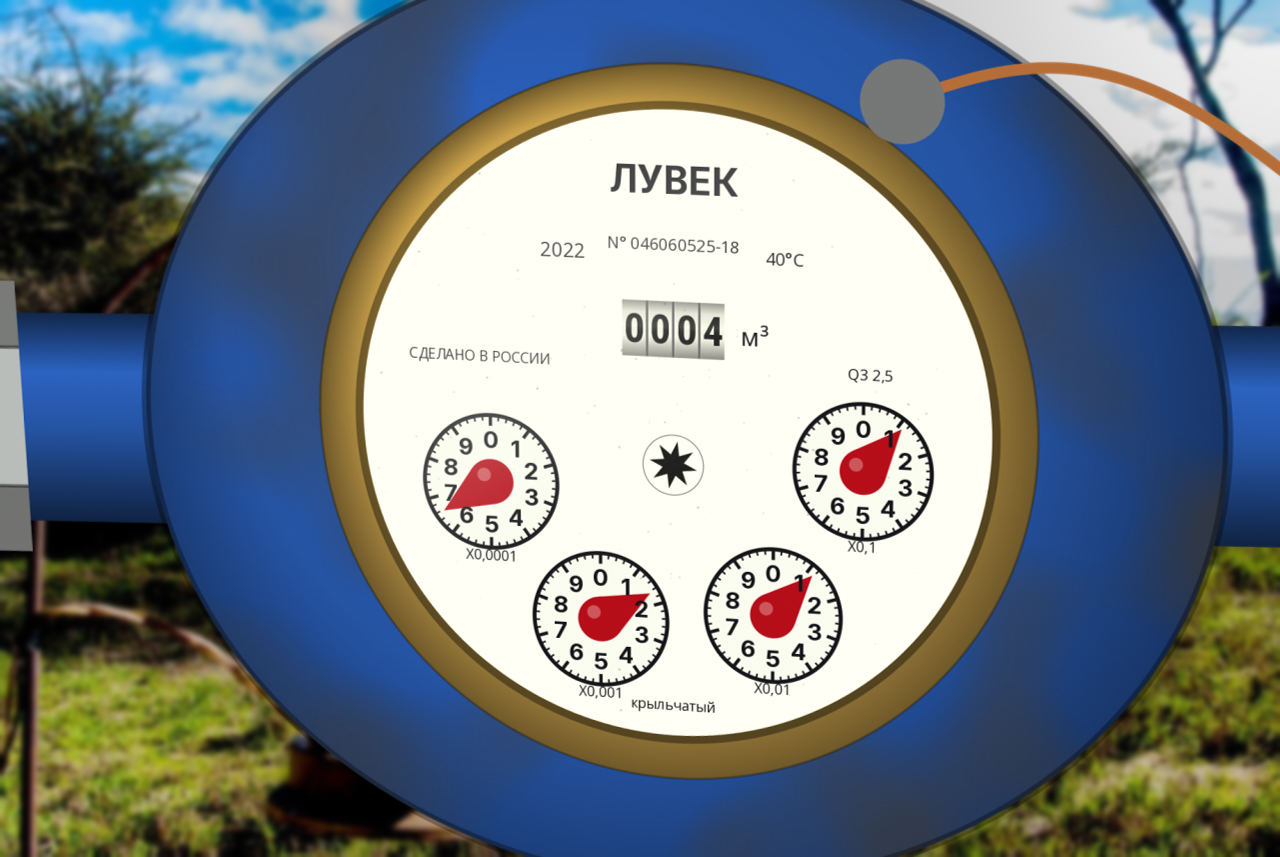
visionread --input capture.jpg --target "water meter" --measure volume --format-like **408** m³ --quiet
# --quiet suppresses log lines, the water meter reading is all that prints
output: **4.1116** m³
